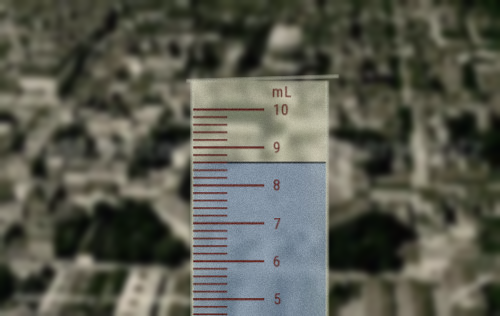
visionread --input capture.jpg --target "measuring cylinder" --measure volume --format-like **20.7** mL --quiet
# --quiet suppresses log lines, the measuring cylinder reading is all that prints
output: **8.6** mL
